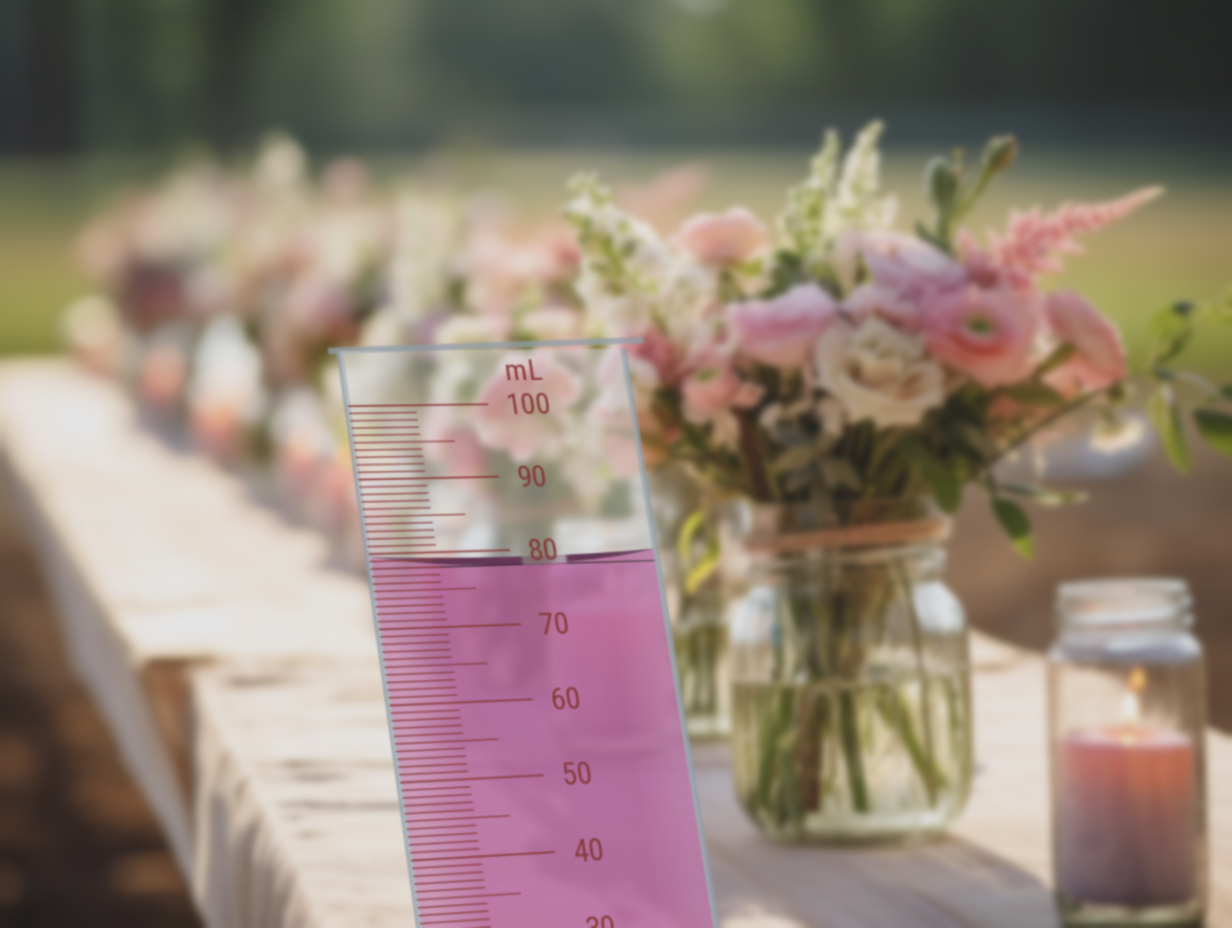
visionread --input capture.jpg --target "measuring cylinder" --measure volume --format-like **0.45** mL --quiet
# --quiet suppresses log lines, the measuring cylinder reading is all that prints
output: **78** mL
